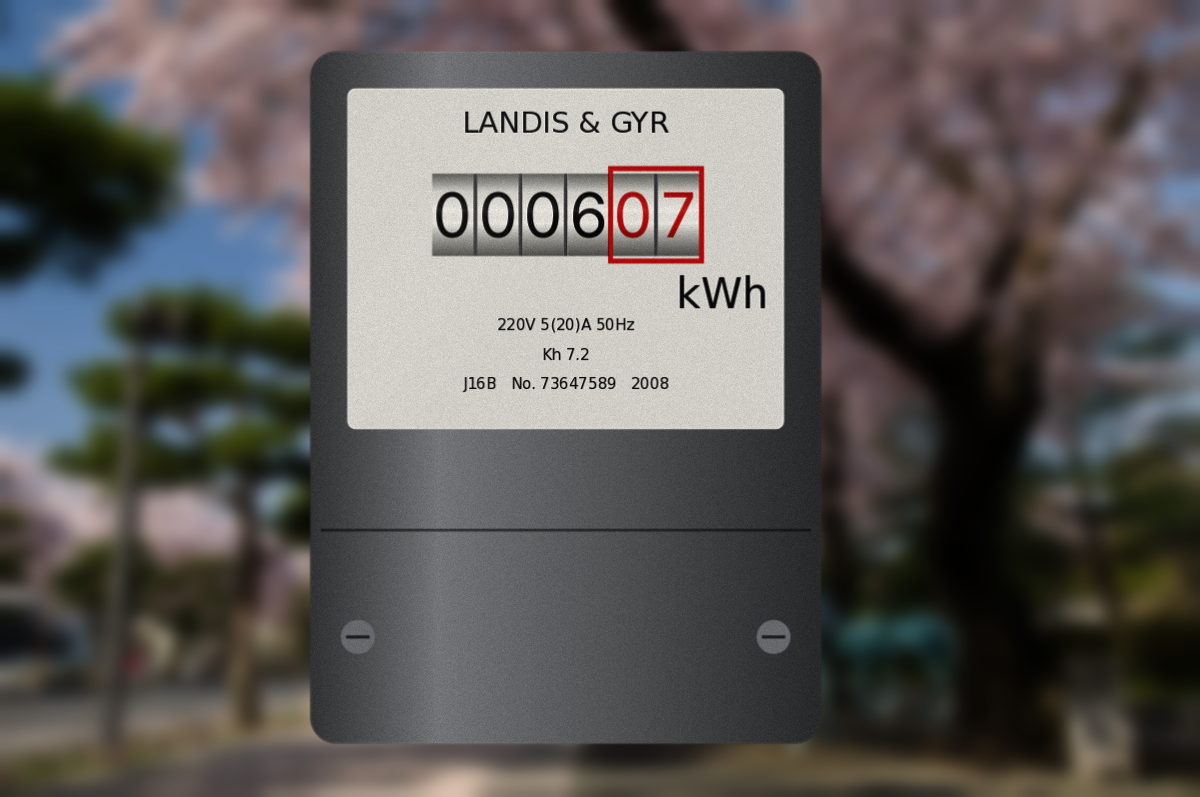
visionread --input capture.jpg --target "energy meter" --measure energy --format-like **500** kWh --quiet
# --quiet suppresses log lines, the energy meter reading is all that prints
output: **6.07** kWh
